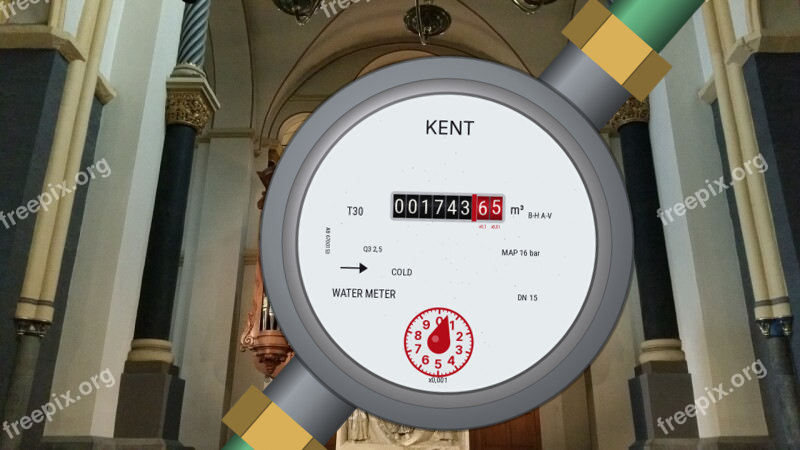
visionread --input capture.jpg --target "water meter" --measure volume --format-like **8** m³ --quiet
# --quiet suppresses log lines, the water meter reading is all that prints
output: **1743.650** m³
